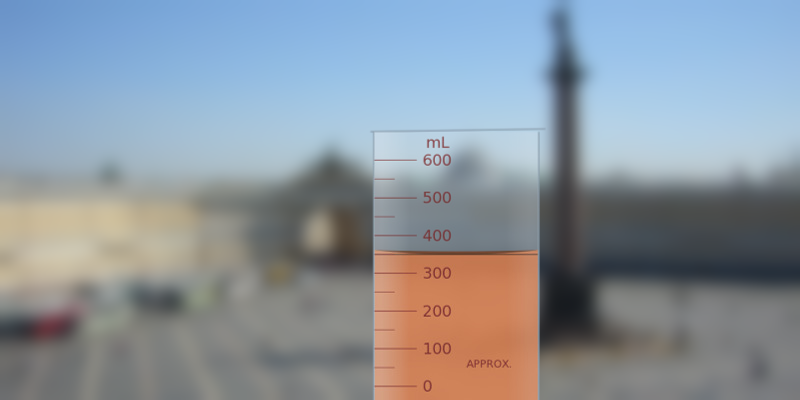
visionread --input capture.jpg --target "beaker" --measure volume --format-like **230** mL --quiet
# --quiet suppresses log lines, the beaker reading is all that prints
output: **350** mL
